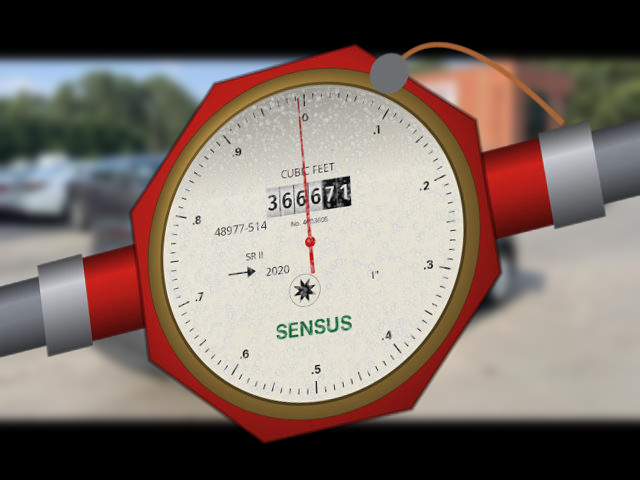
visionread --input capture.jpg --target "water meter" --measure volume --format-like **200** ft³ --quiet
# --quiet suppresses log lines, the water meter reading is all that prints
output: **366670.99** ft³
